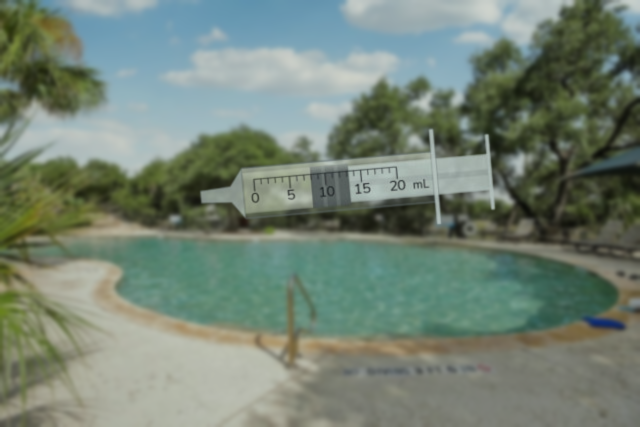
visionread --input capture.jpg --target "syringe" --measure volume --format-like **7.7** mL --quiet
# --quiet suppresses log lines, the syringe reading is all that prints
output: **8** mL
